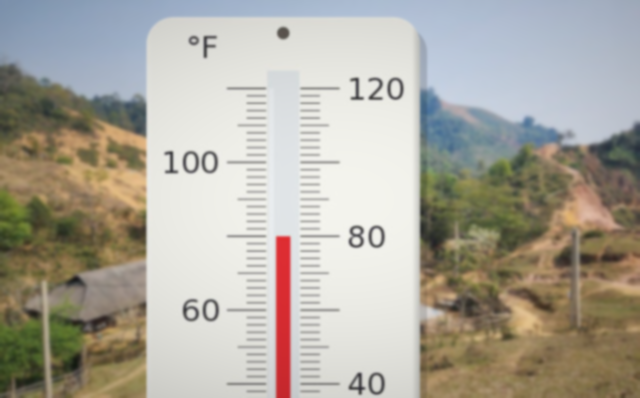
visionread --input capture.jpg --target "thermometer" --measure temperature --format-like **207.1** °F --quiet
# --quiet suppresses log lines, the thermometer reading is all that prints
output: **80** °F
